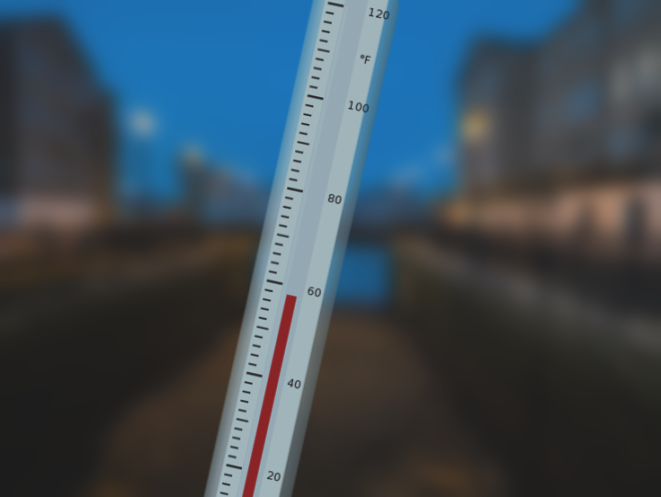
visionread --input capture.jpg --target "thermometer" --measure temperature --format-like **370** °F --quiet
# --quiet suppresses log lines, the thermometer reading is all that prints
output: **58** °F
